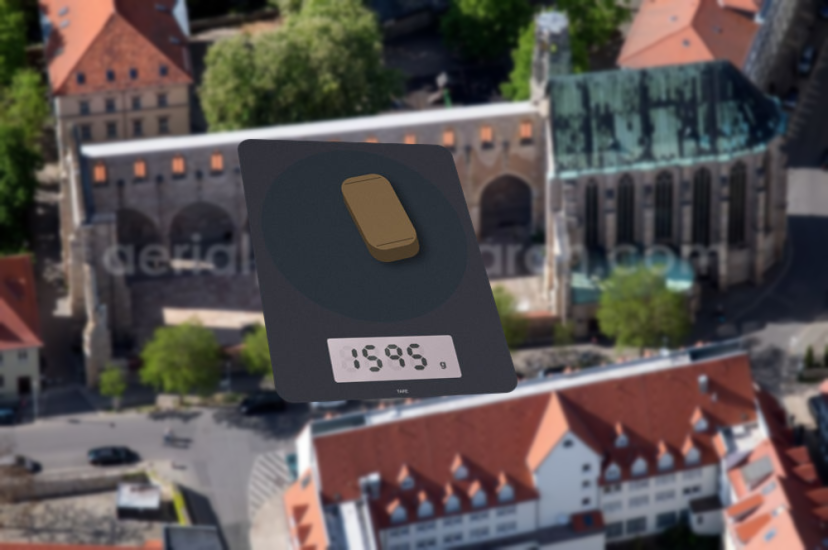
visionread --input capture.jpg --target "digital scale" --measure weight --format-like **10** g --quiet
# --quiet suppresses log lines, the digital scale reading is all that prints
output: **1595** g
